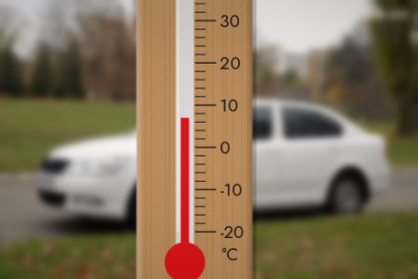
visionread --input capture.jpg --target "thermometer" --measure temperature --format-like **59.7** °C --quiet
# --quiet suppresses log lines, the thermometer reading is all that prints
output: **7** °C
